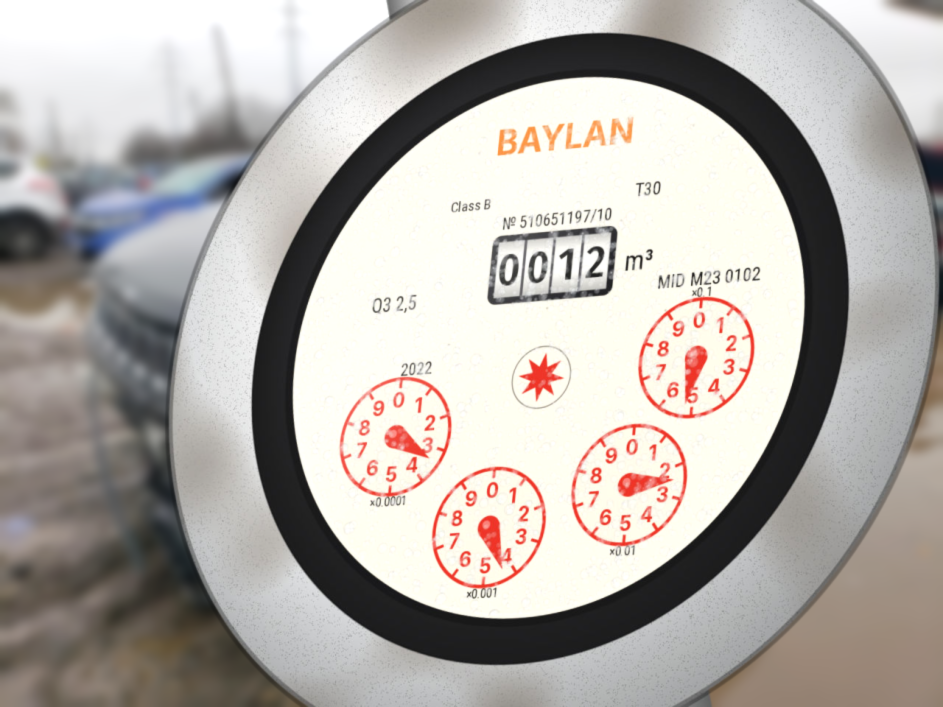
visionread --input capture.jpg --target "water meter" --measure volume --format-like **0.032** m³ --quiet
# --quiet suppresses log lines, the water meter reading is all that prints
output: **12.5243** m³
